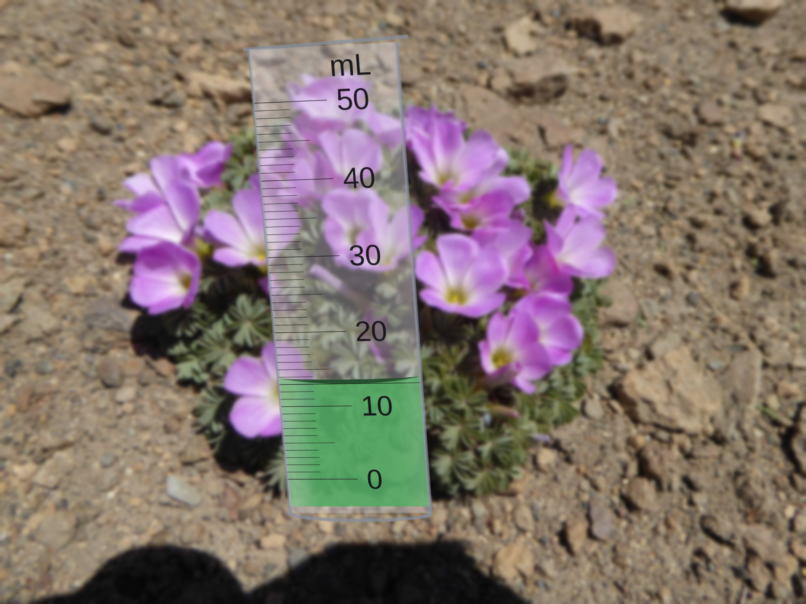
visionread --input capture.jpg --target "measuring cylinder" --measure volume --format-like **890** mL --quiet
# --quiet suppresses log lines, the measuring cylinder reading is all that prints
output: **13** mL
